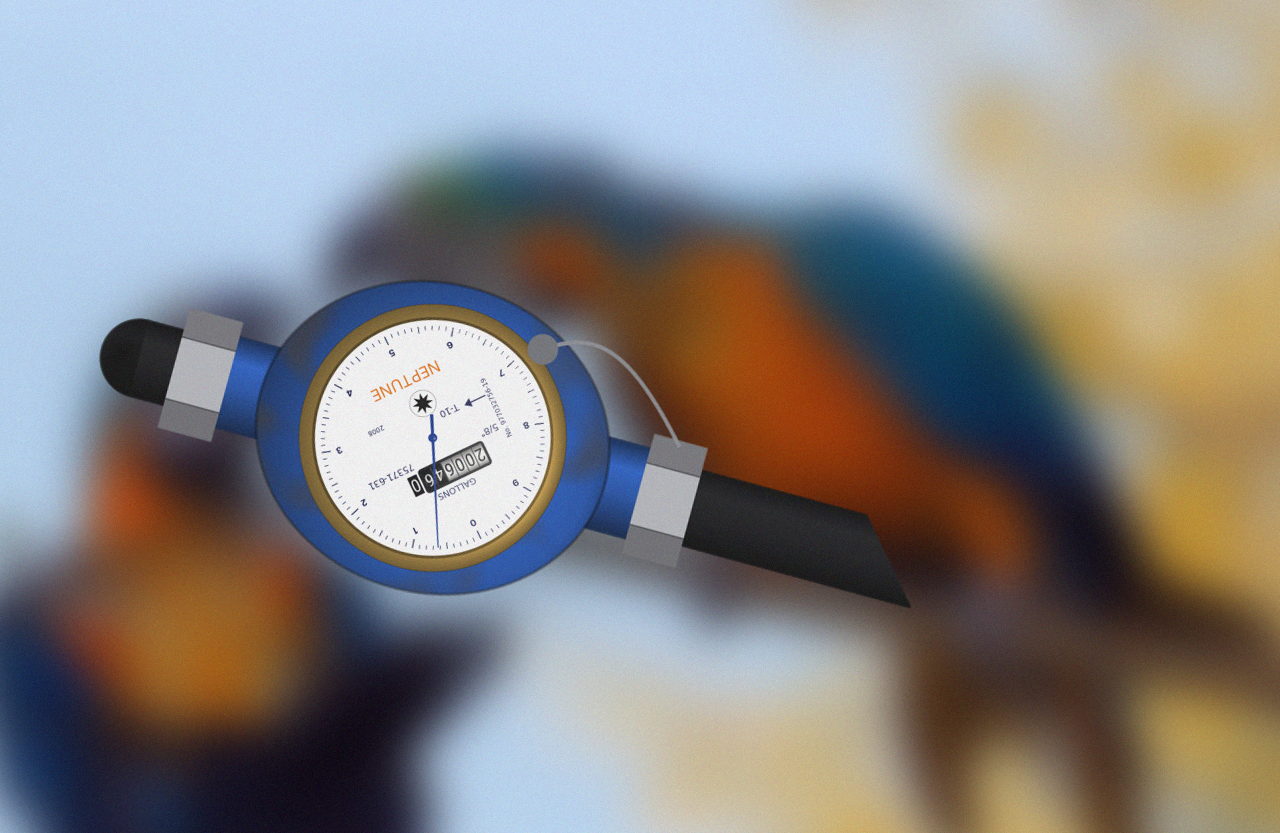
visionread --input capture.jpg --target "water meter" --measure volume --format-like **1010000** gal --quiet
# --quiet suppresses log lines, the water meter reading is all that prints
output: **2006460.6** gal
